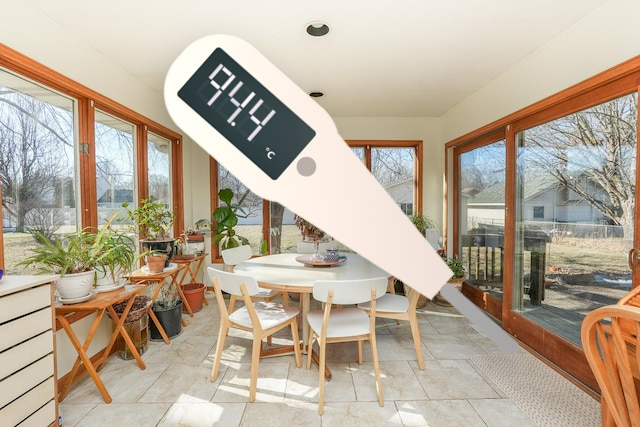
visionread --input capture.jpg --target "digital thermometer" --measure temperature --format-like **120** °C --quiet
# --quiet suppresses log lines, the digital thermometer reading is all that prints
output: **94.4** °C
